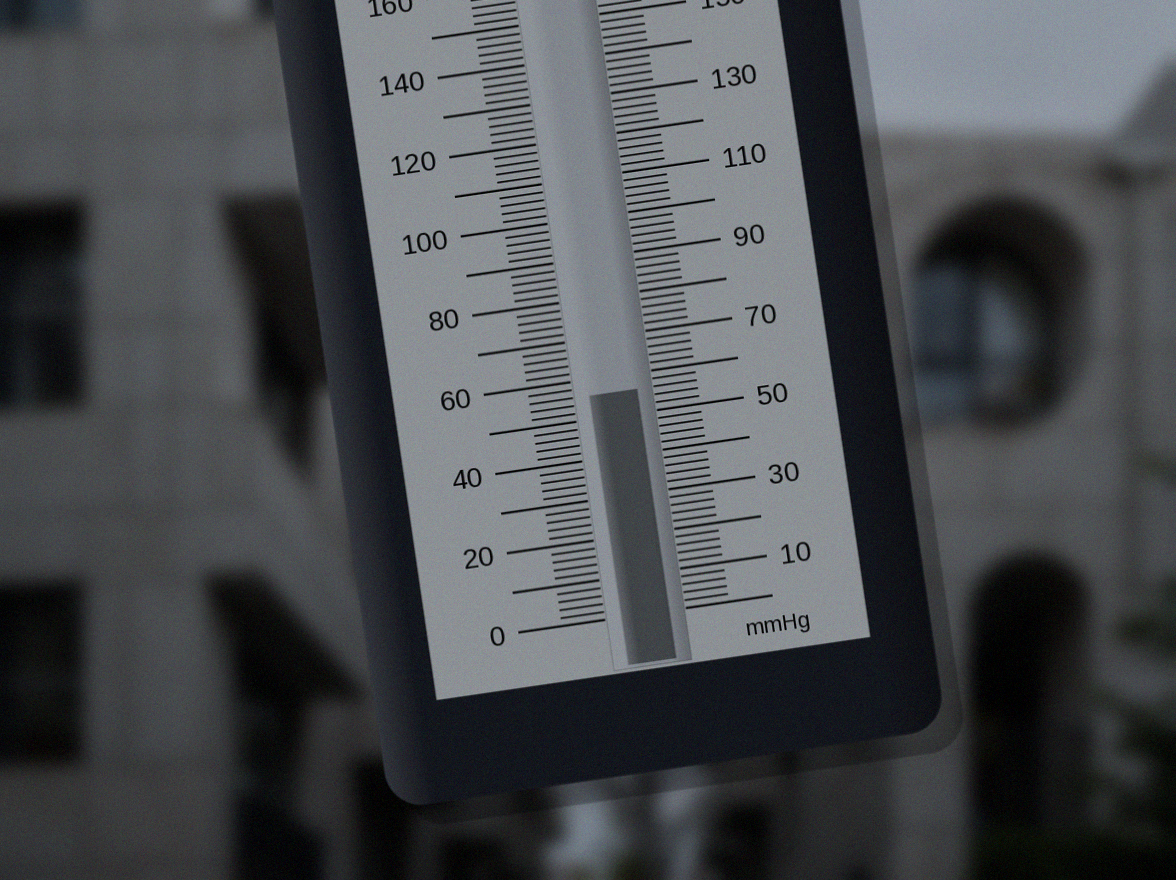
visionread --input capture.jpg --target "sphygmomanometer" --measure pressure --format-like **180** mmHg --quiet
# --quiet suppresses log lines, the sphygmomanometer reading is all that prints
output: **56** mmHg
